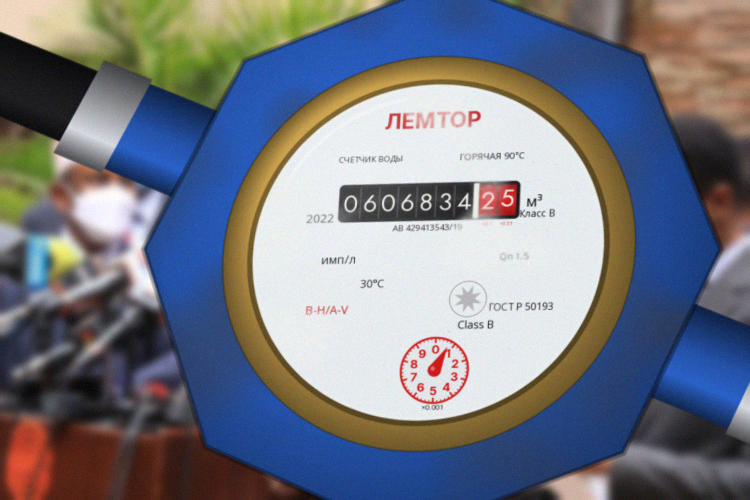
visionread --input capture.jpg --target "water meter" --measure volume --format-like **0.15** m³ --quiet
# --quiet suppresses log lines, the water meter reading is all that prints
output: **606834.250** m³
